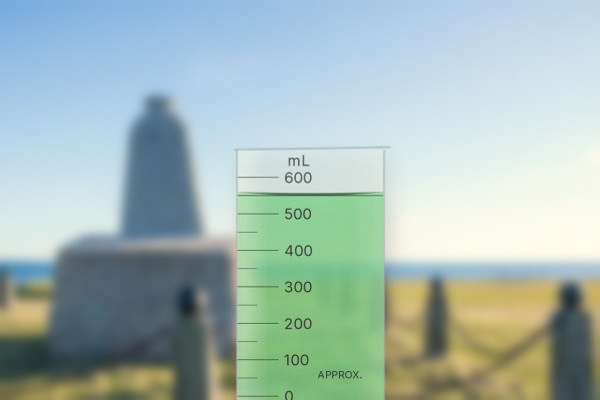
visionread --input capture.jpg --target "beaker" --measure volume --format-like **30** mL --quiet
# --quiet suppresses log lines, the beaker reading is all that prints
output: **550** mL
